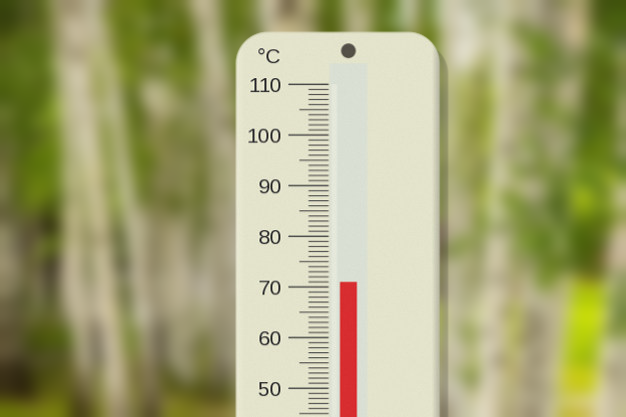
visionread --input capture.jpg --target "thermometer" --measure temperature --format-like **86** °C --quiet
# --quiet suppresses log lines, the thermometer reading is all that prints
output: **71** °C
